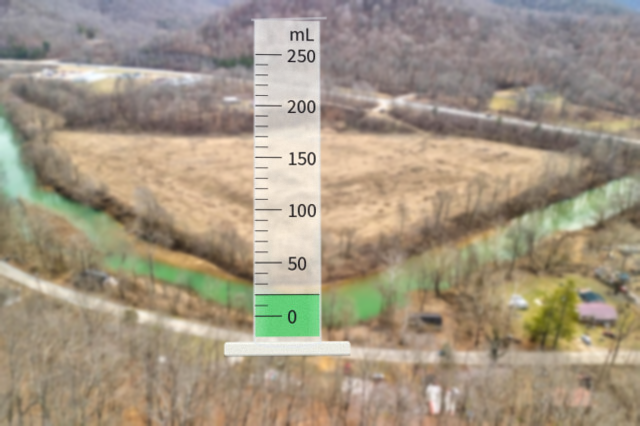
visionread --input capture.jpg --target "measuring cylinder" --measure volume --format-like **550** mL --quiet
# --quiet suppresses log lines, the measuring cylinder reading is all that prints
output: **20** mL
